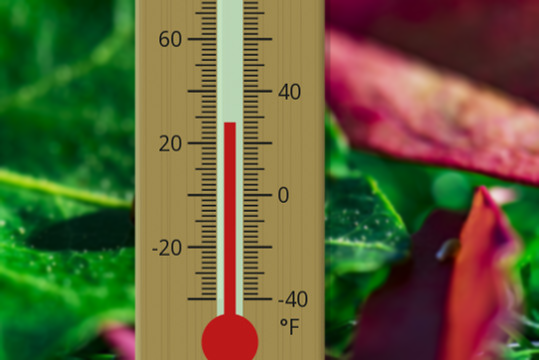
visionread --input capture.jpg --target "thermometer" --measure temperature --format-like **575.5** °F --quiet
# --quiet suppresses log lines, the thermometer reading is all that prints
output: **28** °F
